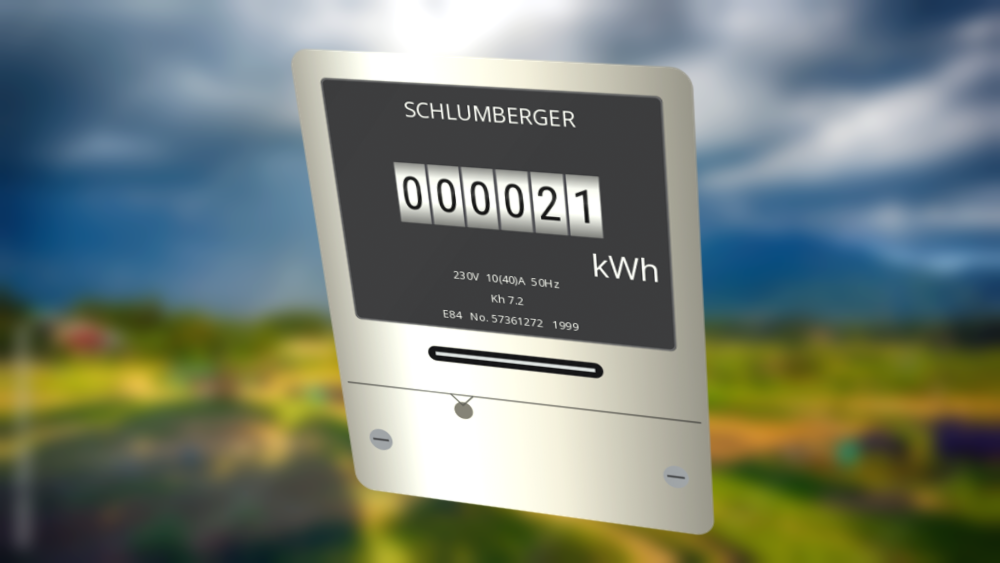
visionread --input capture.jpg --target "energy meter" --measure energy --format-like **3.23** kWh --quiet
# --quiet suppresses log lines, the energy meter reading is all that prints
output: **21** kWh
